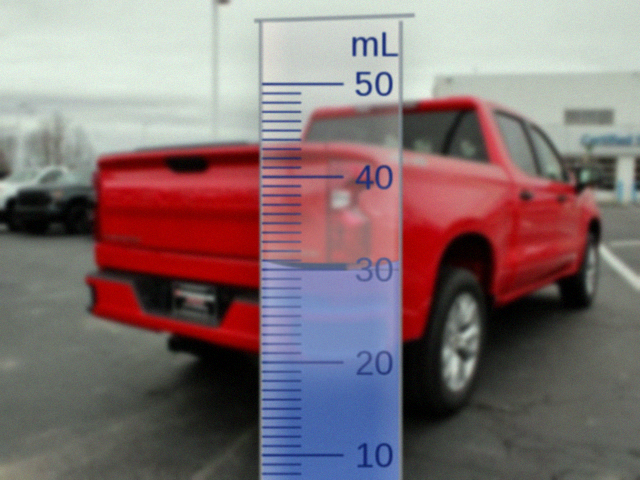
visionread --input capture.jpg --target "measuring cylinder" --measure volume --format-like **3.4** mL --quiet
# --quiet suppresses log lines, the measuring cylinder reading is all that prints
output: **30** mL
